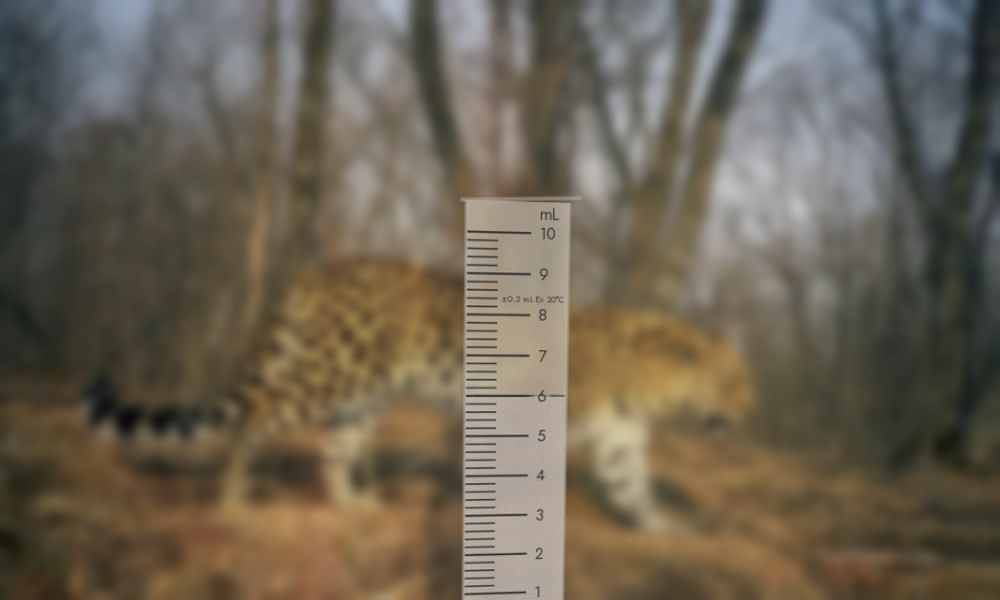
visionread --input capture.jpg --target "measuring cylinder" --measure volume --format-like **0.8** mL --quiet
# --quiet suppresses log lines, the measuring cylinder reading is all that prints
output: **6** mL
